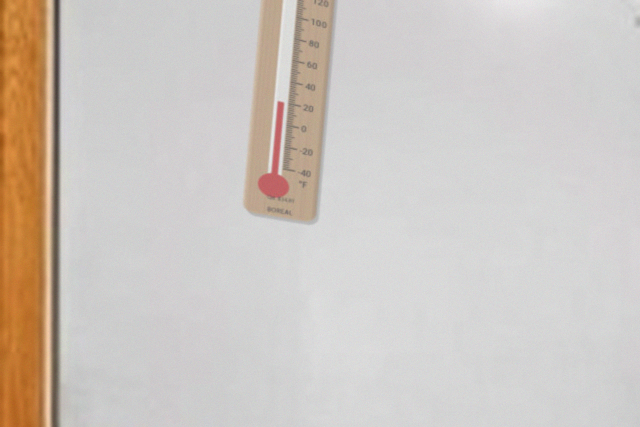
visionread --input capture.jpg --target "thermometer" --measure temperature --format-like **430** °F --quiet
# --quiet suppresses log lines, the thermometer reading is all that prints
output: **20** °F
